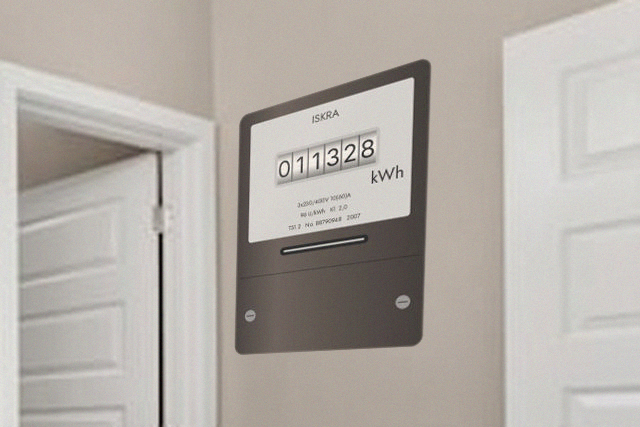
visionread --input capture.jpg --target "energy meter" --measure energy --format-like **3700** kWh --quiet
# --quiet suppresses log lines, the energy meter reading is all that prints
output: **11328** kWh
